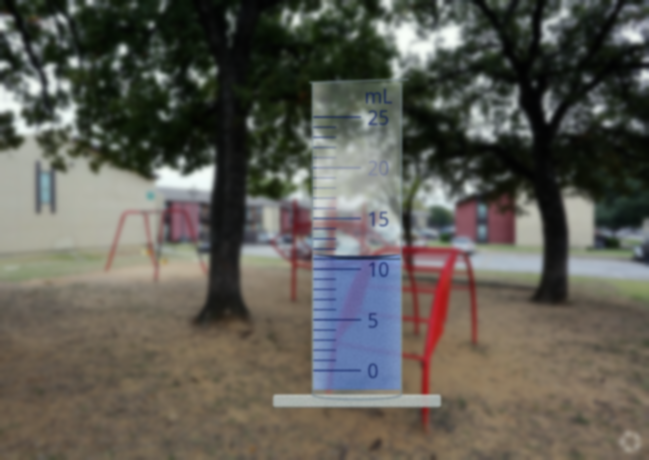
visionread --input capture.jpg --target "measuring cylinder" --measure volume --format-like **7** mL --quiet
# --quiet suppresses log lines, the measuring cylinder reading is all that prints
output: **11** mL
